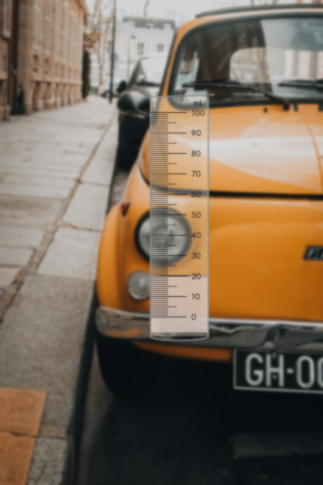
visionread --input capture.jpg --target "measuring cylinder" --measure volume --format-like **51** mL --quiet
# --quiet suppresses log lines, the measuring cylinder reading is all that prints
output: **20** mL
